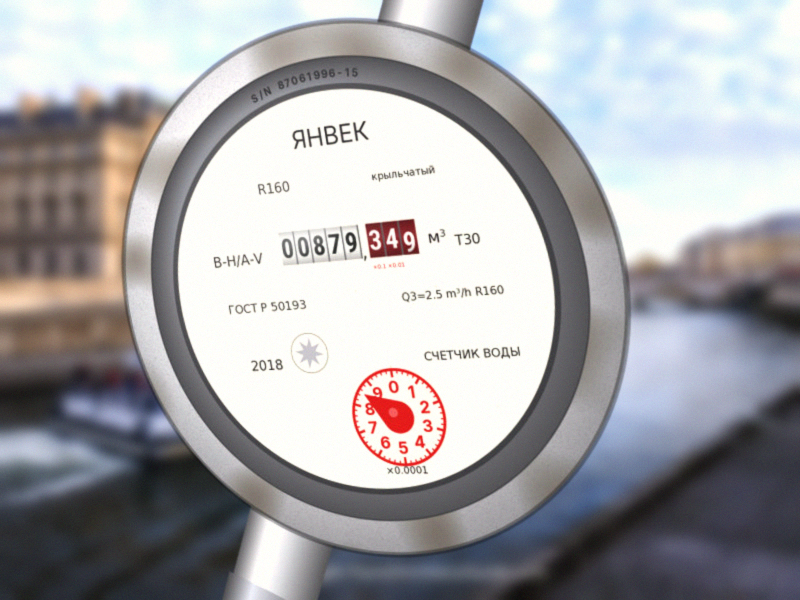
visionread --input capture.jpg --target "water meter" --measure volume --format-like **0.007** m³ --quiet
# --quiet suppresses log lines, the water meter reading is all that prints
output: **879.3488** m³
